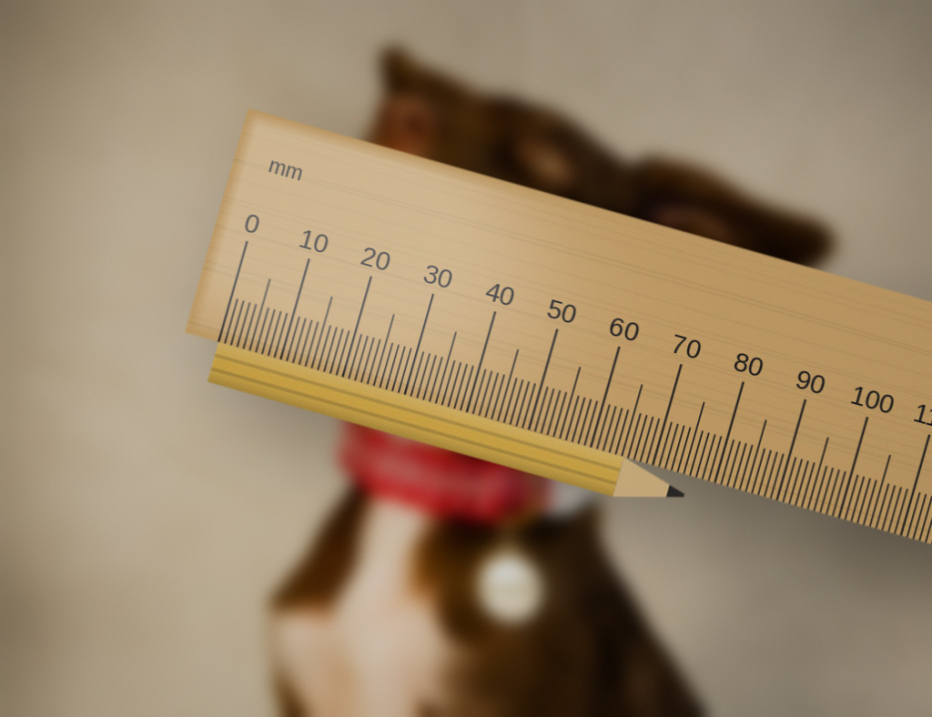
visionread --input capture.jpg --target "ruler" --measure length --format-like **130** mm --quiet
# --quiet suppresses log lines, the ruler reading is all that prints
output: **76** mm
